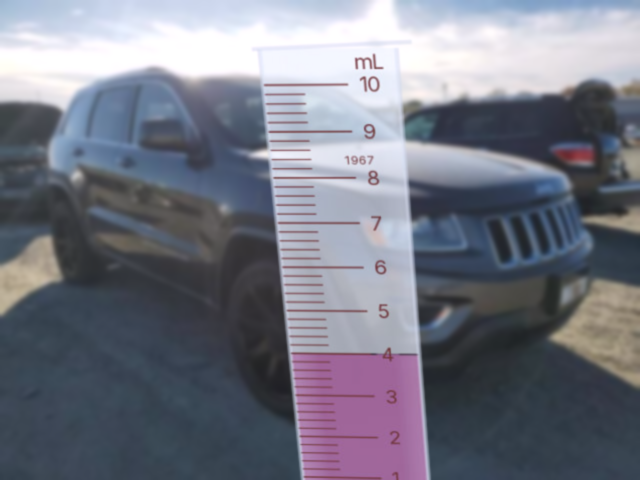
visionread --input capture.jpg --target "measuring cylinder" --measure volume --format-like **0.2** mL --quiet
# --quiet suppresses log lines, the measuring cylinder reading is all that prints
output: **4** mL
